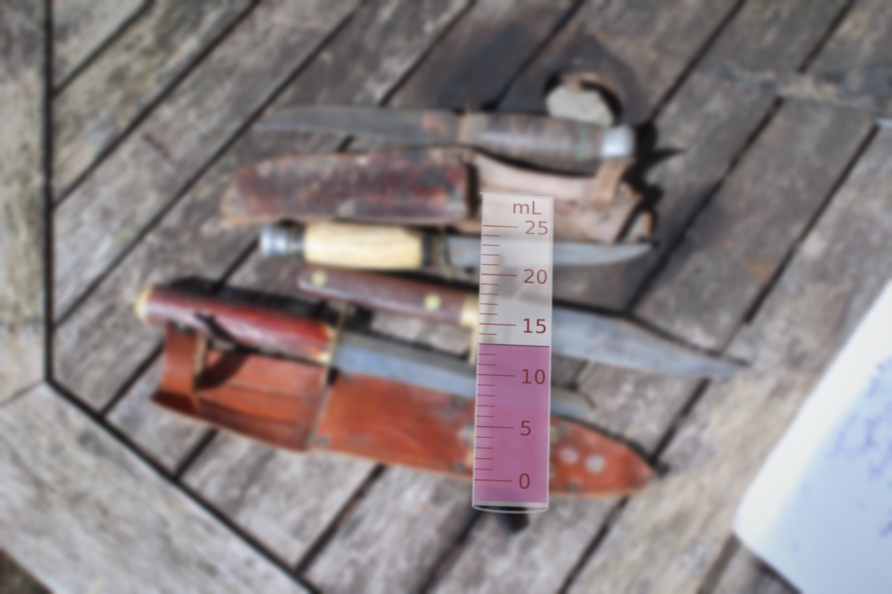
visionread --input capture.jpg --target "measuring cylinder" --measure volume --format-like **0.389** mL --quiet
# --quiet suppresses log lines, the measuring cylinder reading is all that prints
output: **13** mL
